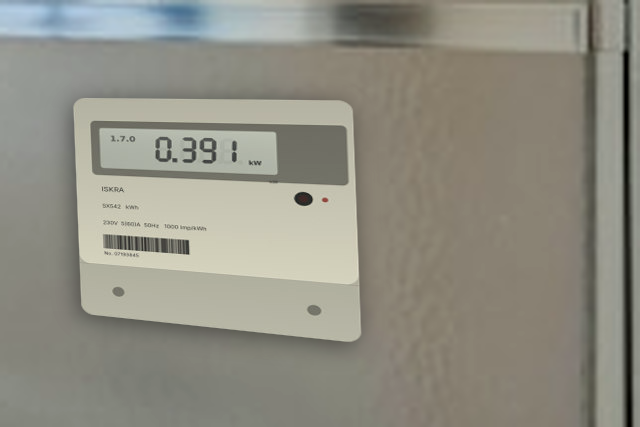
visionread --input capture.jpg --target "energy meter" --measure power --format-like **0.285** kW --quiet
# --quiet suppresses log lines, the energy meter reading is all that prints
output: **0.391** kW
